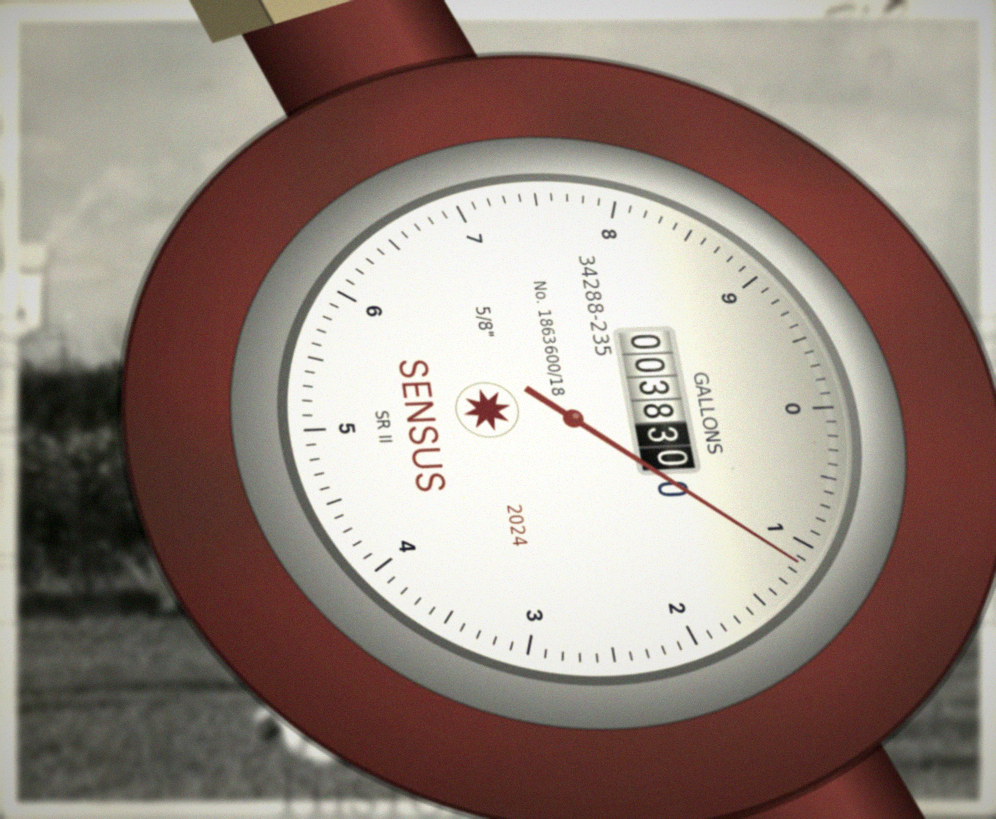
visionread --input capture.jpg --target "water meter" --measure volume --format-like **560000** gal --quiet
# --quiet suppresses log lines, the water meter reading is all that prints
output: **38301.1** gal
